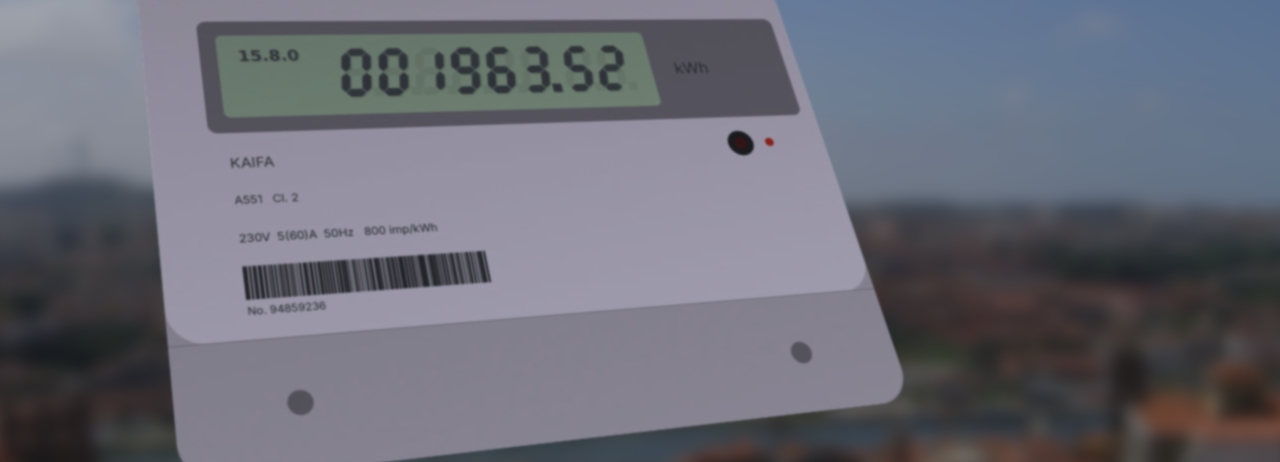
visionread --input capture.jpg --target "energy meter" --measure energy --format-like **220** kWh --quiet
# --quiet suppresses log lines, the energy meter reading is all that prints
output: **1963.52** kWh
